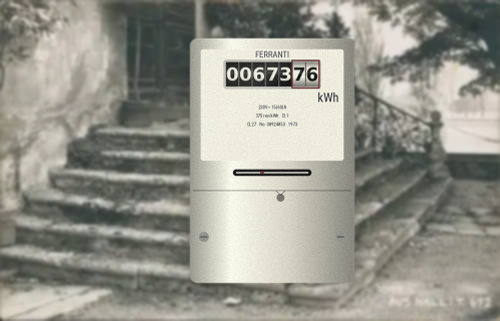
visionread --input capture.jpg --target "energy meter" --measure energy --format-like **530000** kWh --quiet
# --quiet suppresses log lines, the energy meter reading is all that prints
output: **673.76** kWh
